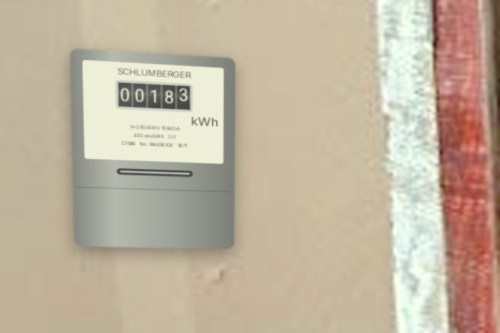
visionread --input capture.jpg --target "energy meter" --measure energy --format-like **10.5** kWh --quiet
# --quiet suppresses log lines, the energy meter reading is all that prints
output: **183** kWh
